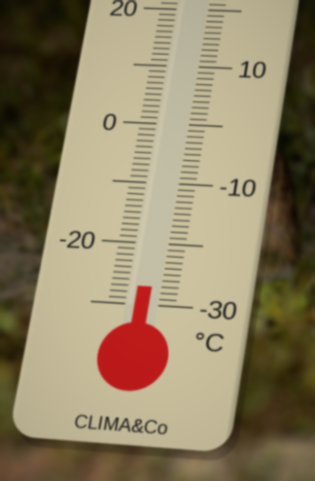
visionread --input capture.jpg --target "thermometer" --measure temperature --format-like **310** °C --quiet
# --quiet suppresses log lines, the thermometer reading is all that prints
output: **-27** °C
